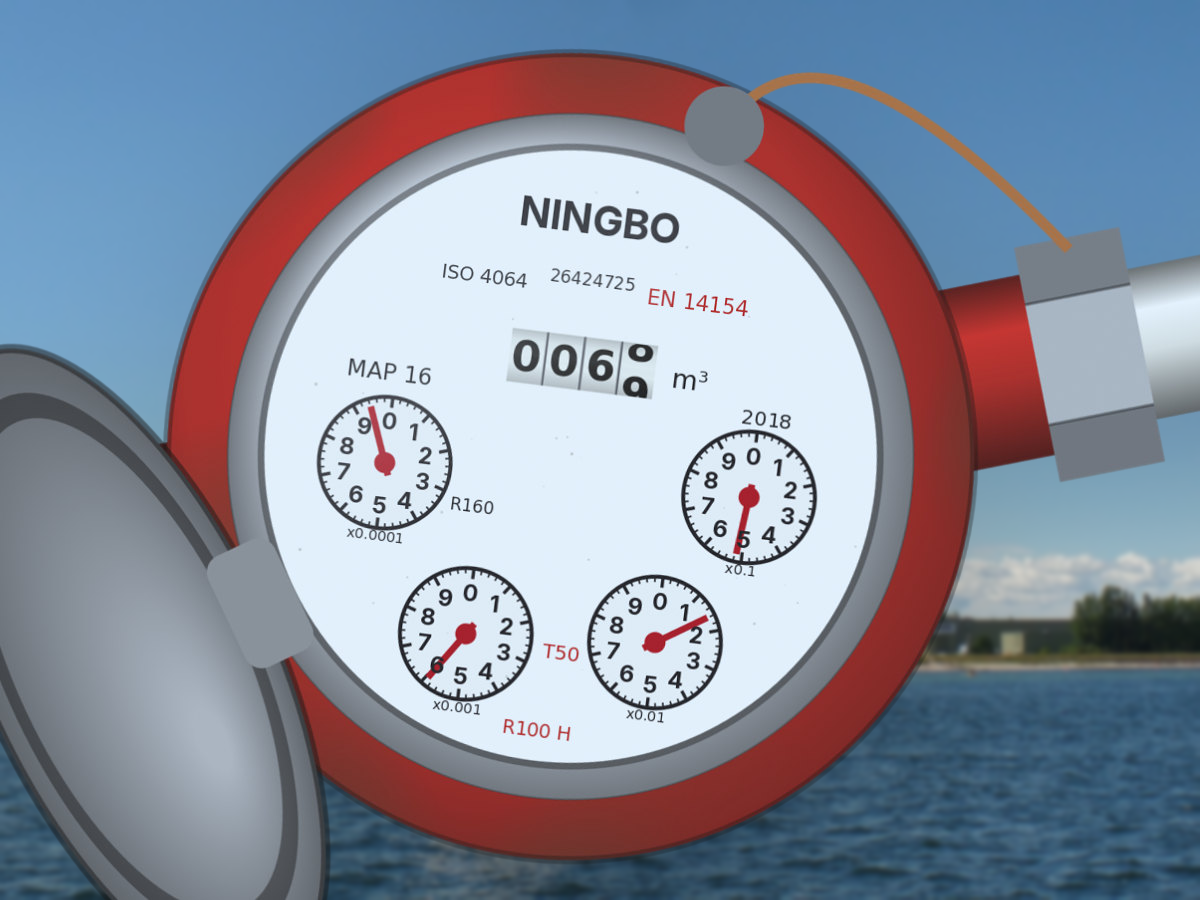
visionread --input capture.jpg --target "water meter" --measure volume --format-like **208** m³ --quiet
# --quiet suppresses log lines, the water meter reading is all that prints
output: **68.5159** m³
